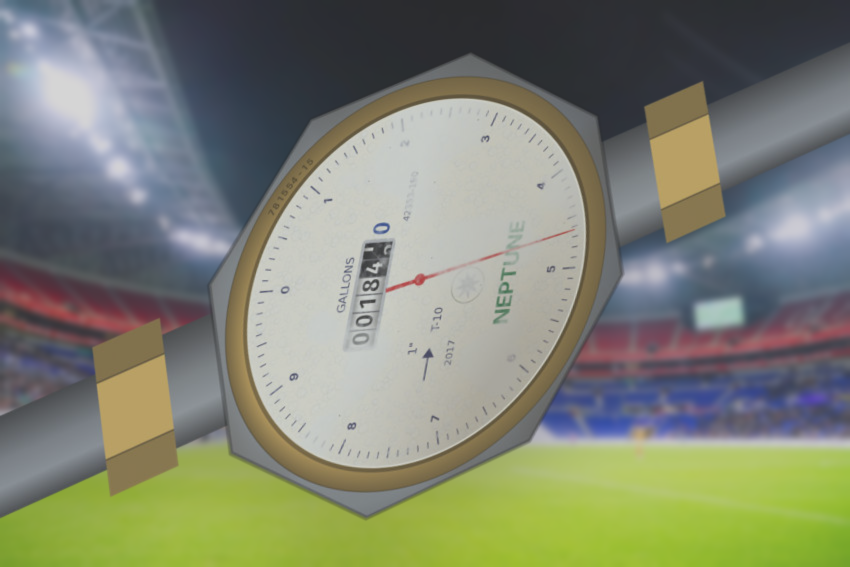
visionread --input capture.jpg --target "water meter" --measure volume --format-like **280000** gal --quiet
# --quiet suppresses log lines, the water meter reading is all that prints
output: **18414.6** gal
